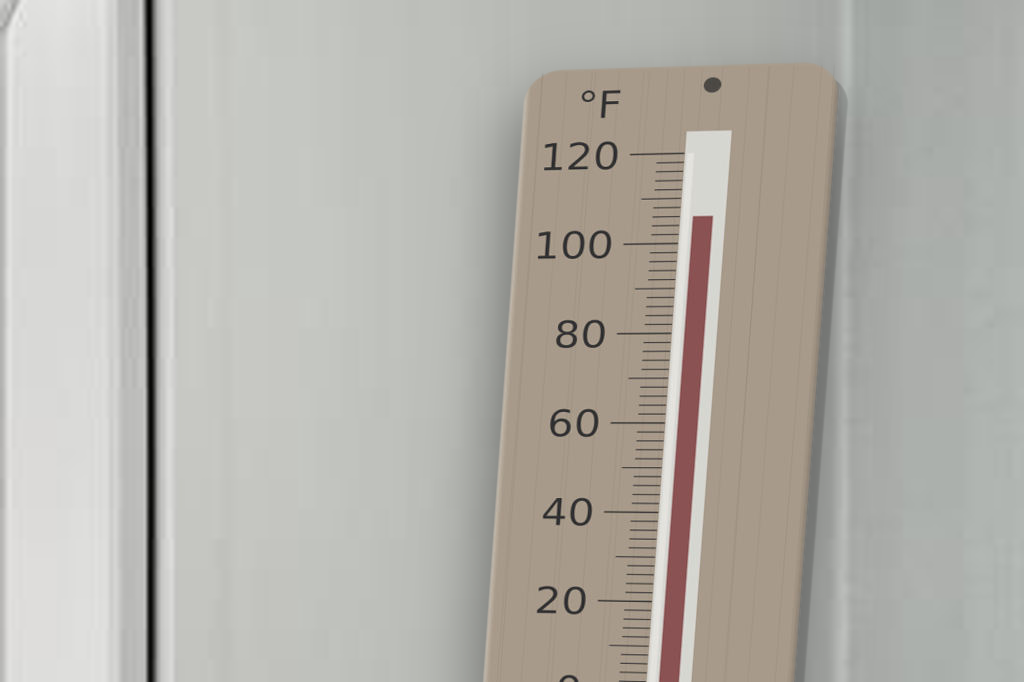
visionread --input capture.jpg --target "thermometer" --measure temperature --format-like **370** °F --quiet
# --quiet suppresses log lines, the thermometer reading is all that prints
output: **106** °F
